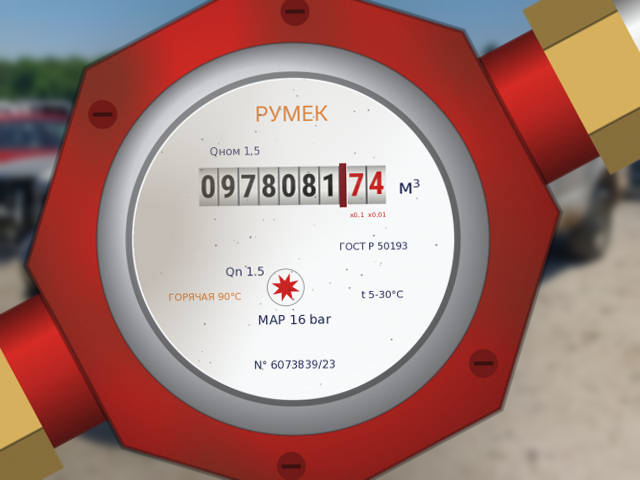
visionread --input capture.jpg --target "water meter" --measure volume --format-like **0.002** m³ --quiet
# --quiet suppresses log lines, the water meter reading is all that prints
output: **978081.74** m³
